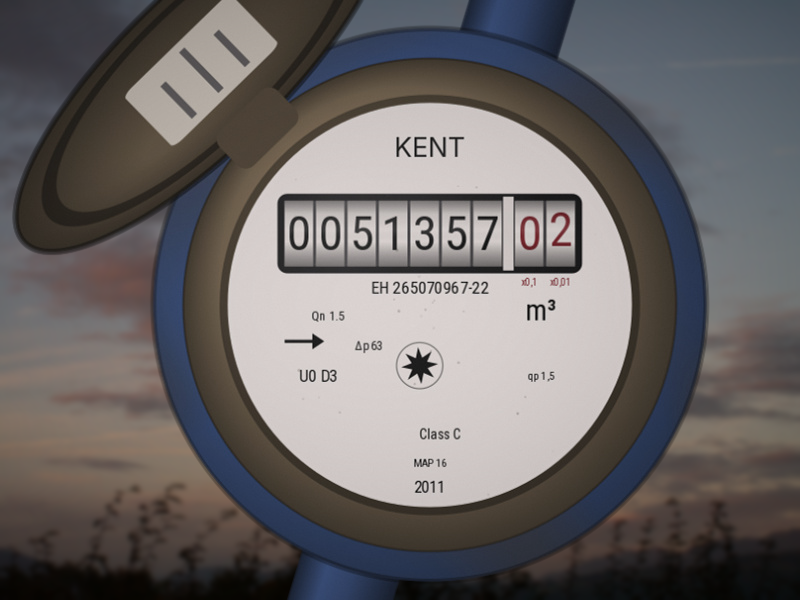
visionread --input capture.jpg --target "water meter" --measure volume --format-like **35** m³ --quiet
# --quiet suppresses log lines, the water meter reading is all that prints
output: **51357.02** m³
